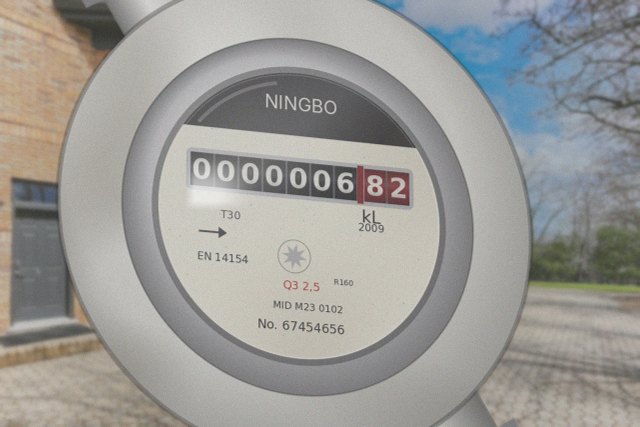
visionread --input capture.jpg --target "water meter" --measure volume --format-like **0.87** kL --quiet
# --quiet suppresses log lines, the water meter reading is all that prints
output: **6.82** kL
